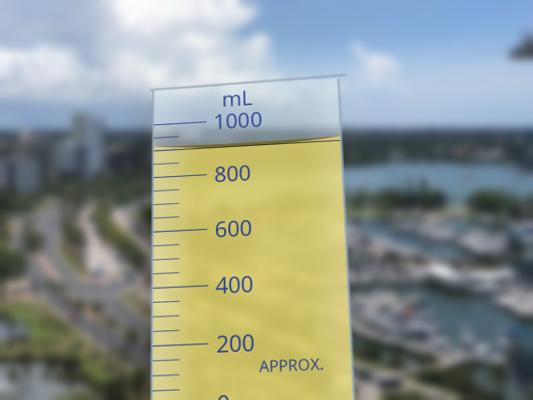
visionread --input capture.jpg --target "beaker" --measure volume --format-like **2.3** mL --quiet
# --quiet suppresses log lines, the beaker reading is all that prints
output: **900** mL
